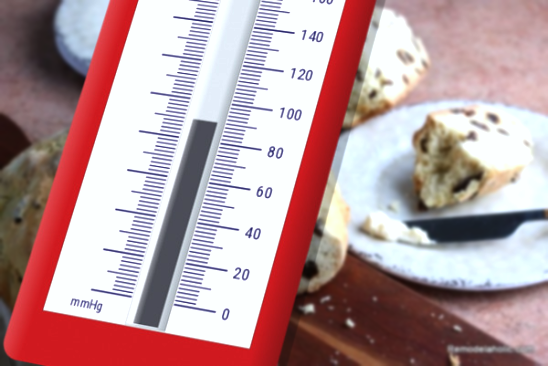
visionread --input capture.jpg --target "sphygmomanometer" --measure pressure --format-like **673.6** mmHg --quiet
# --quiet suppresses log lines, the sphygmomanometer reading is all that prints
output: **90** mmHg
